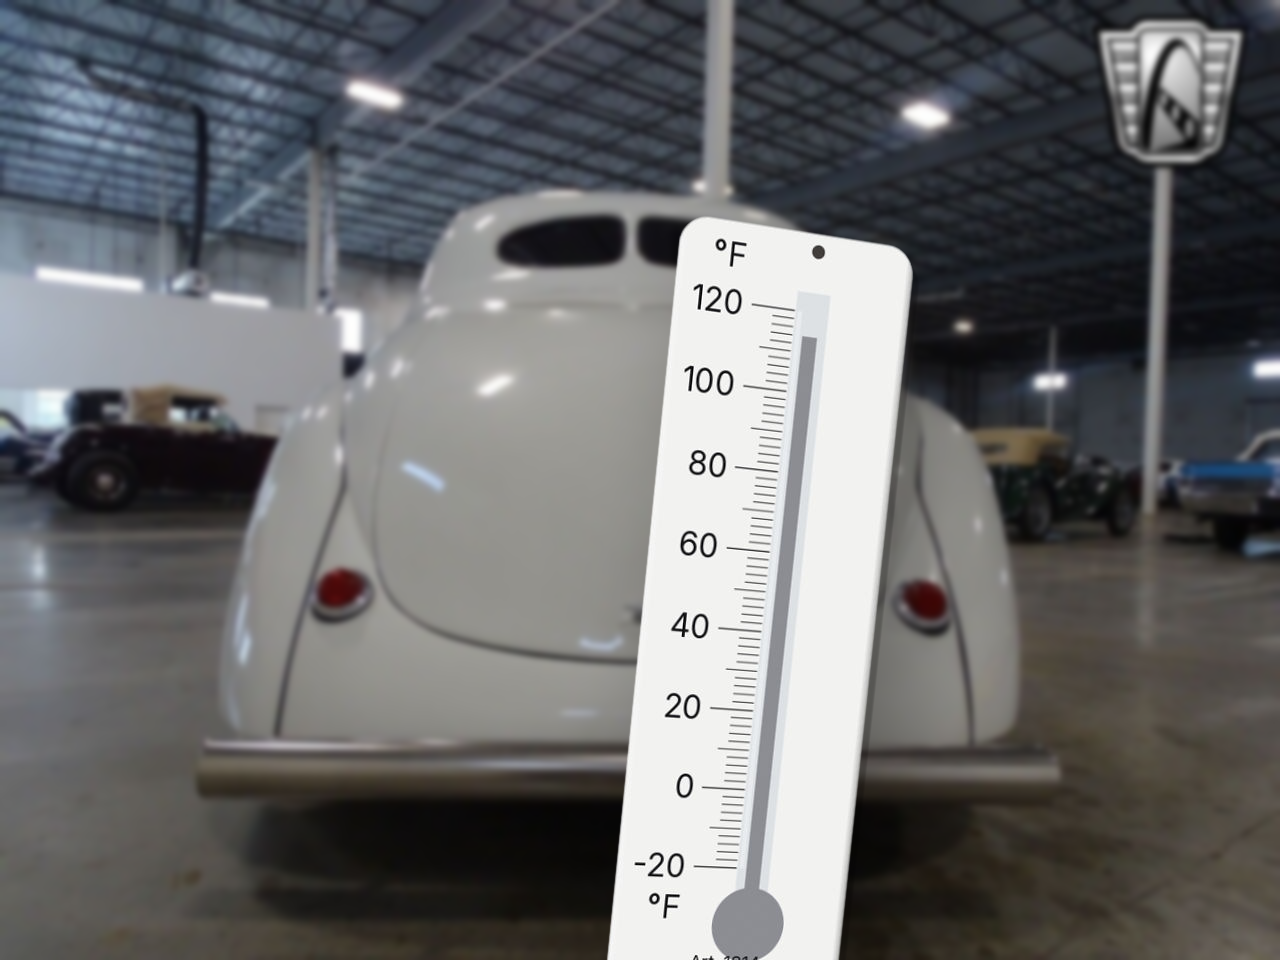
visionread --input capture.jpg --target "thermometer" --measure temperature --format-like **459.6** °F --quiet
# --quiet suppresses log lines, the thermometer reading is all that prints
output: **114** °F
